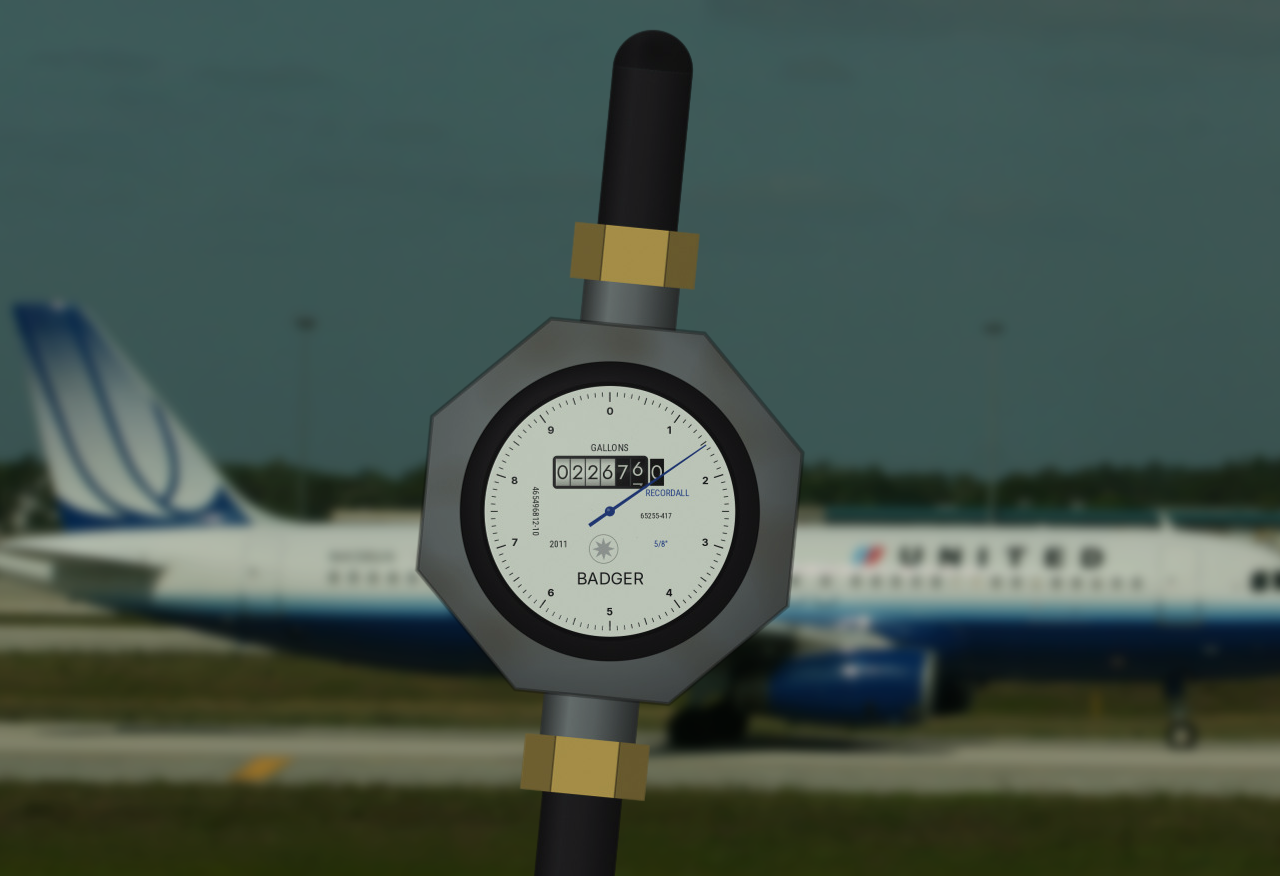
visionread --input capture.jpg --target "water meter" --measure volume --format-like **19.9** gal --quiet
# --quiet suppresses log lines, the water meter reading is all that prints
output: **226761.5** gal
